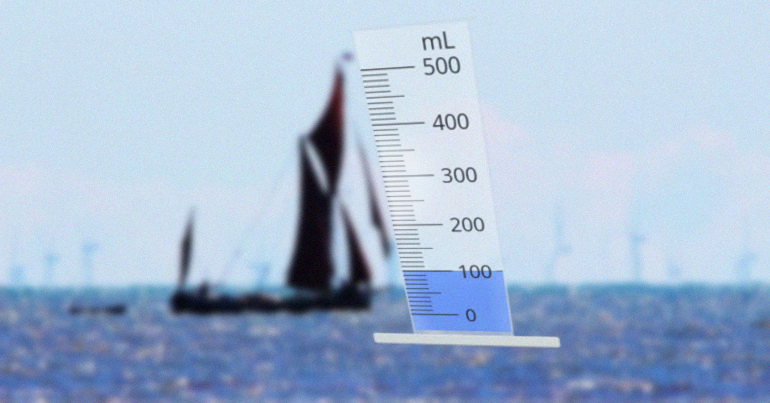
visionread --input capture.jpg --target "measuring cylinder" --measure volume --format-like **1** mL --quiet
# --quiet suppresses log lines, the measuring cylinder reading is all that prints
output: **100** mL
